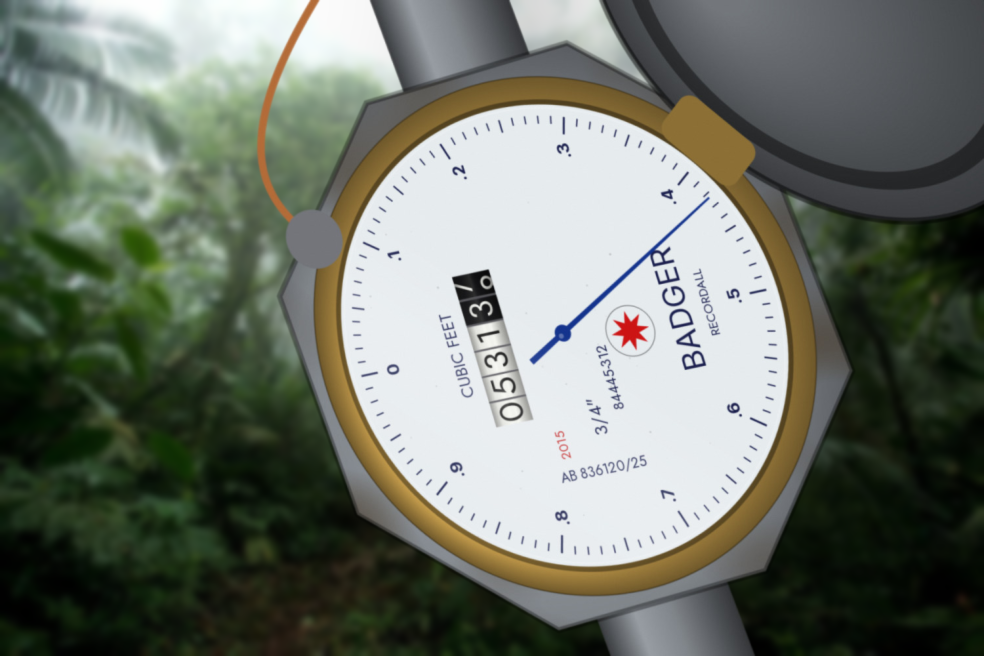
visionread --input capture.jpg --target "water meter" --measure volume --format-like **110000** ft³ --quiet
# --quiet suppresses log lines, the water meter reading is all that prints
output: **53137.42** ft³
